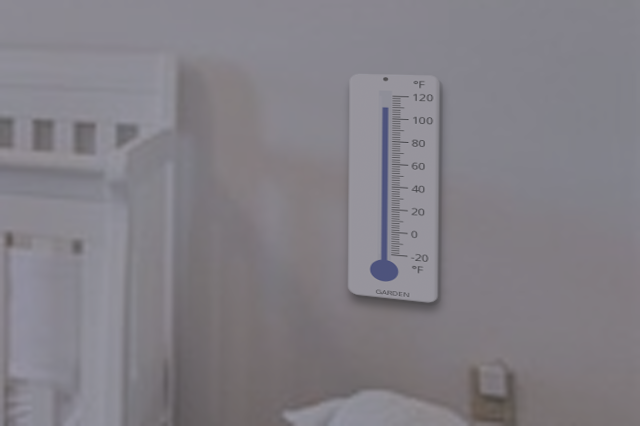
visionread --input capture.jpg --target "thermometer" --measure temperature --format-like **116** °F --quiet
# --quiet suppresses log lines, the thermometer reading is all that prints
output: **110** °F
